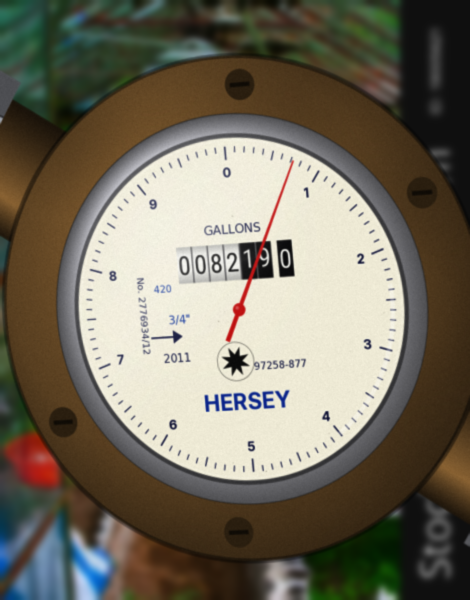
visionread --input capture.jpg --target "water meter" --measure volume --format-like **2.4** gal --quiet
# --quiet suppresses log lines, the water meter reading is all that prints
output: **82190.7** gal
